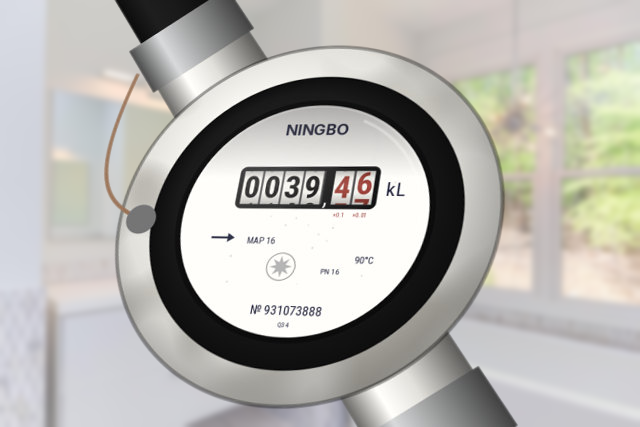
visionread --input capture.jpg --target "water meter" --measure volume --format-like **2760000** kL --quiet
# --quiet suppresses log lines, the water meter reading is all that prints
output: **39.46** kL
